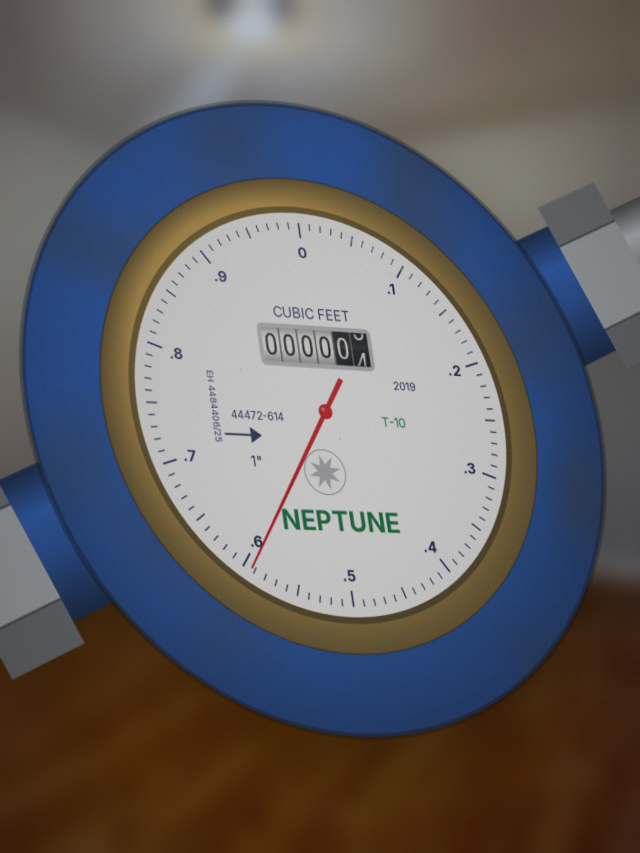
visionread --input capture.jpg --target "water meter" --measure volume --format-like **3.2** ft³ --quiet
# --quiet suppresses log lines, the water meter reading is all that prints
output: **3.59** ft³
